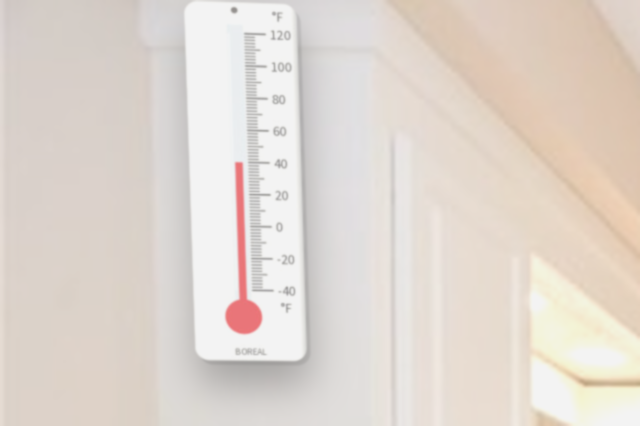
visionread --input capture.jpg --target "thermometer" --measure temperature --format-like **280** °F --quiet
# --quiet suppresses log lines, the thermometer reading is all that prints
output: **40** °F
